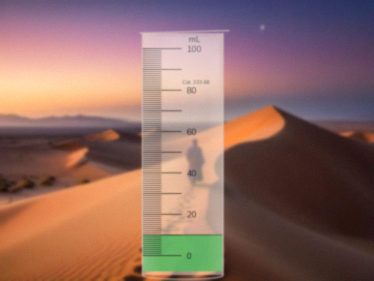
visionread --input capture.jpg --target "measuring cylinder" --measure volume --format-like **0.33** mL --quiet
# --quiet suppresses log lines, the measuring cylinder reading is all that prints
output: **10** mL
